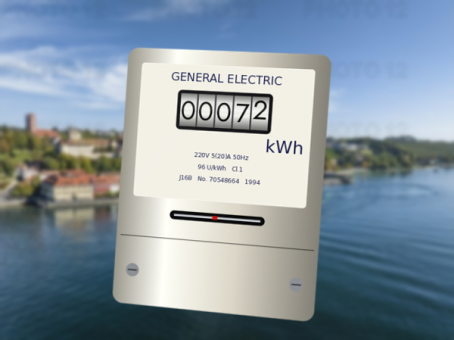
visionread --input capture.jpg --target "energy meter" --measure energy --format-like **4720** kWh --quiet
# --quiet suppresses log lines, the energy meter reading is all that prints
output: **72** kWh
